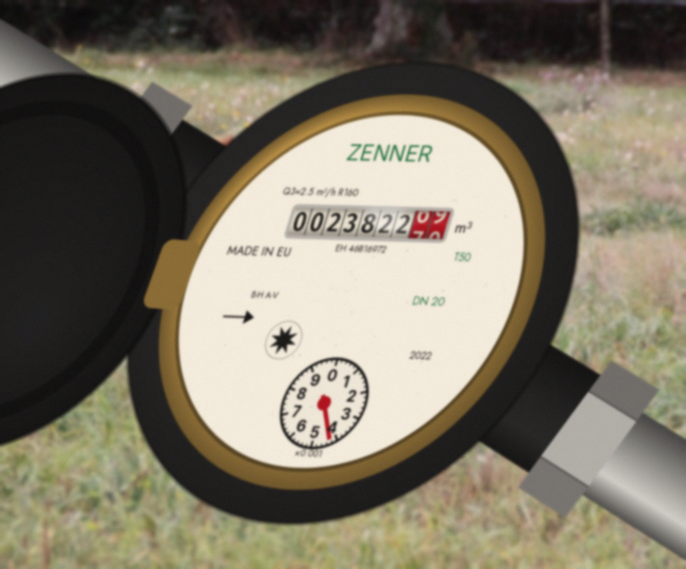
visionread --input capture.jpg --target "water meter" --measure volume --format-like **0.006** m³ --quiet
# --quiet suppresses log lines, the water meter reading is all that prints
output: **23822.694** m³
